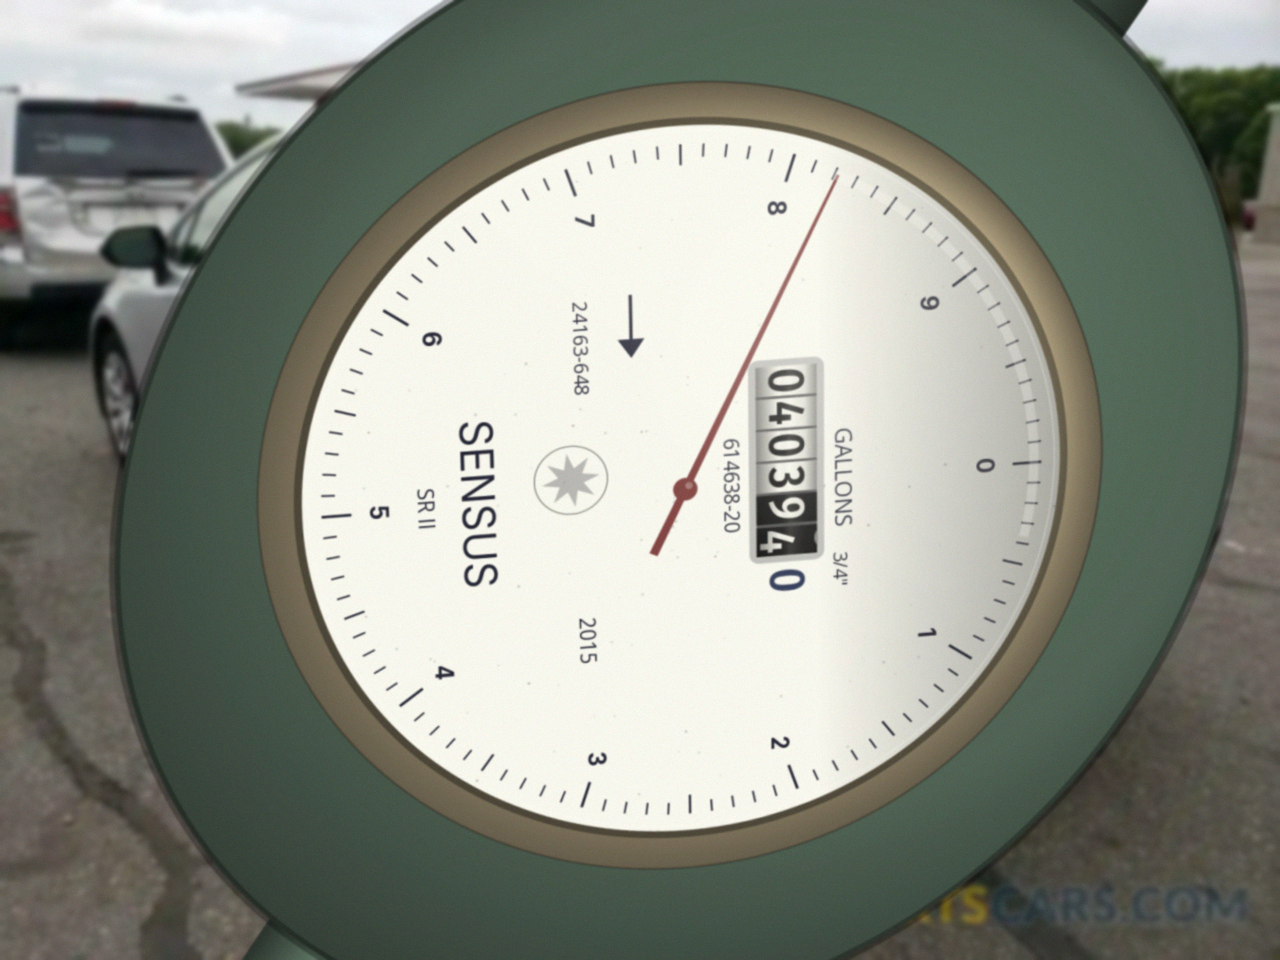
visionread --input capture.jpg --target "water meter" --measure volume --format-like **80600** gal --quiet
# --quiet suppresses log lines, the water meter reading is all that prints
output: **403938.2** gal
